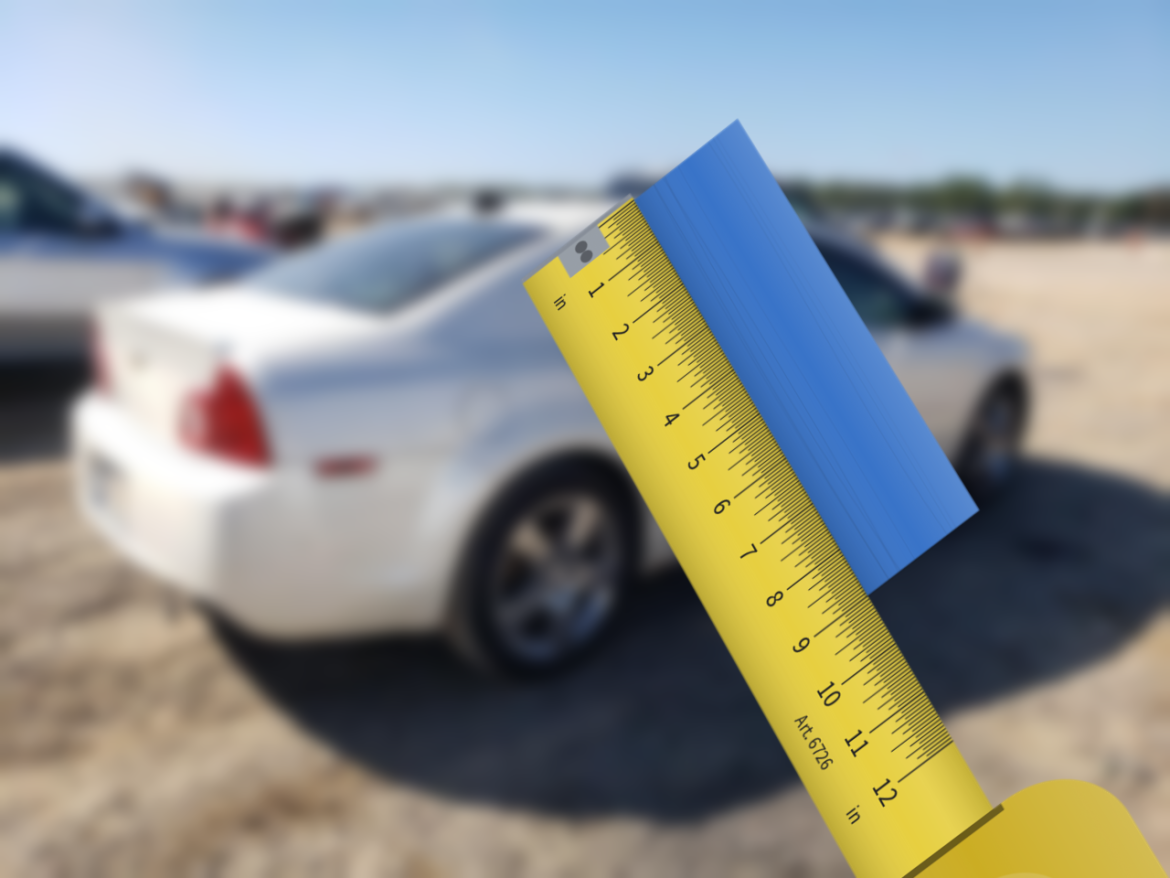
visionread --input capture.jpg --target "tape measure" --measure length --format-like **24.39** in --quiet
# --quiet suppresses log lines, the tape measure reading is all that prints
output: **9** in
